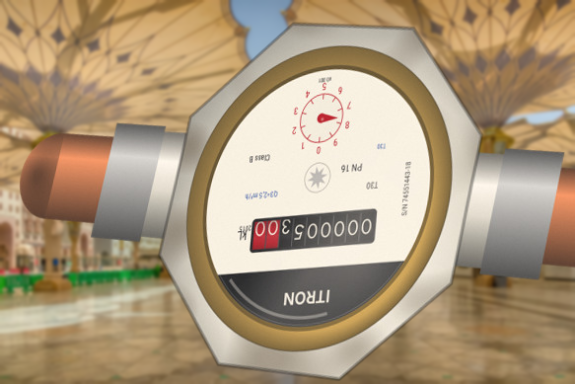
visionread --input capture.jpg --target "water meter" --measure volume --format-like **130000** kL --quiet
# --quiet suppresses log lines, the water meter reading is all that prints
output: **52.997** kL
